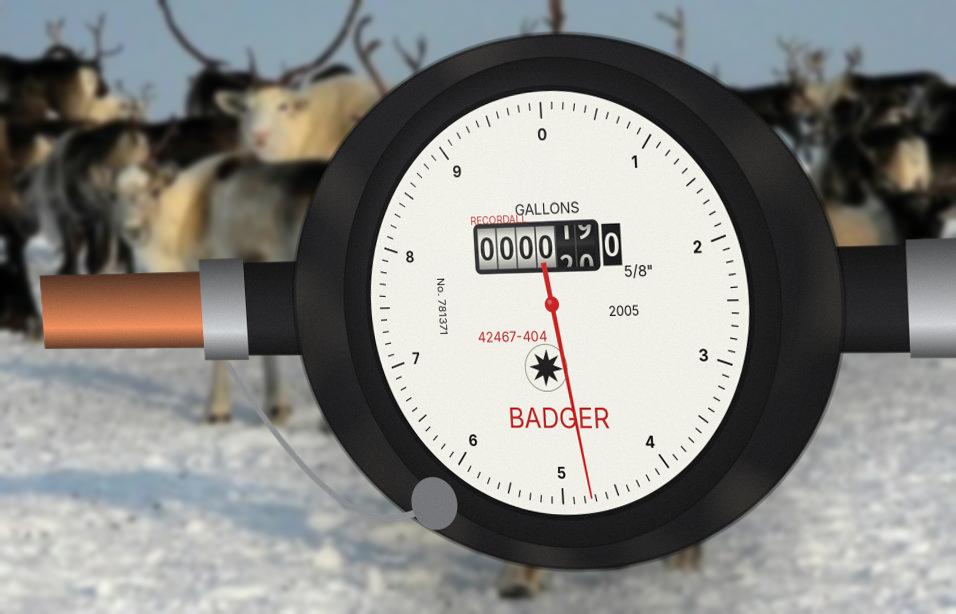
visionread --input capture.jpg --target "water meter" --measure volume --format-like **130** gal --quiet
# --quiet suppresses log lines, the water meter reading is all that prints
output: **194.7** gal
